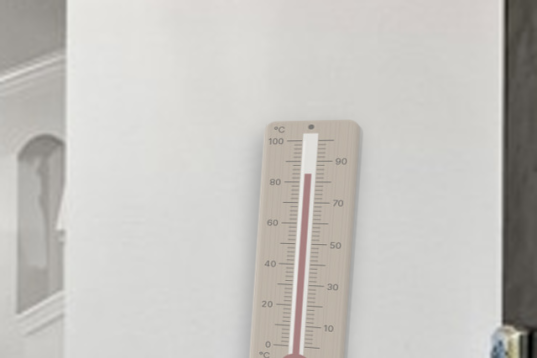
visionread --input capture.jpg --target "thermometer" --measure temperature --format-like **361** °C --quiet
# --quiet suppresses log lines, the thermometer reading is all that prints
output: **84** °C
